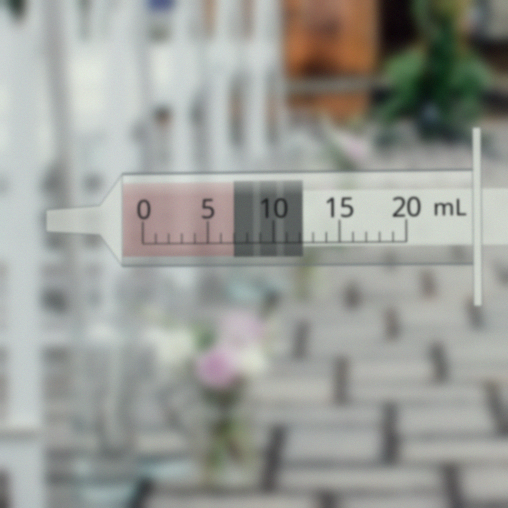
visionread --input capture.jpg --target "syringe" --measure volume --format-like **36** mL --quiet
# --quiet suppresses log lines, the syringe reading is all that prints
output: **7** mL
